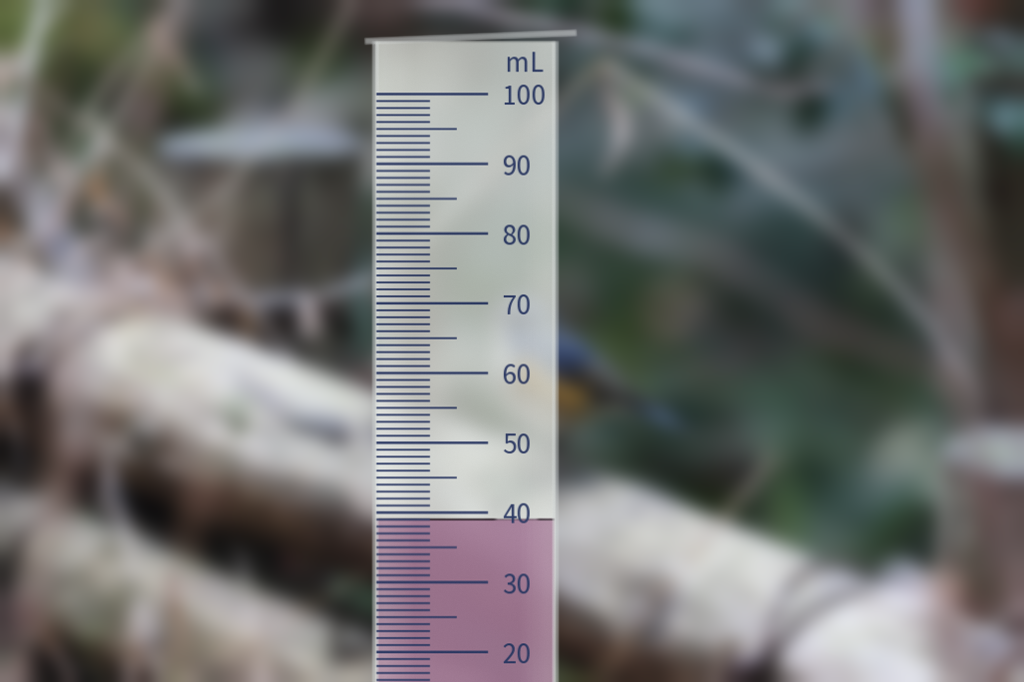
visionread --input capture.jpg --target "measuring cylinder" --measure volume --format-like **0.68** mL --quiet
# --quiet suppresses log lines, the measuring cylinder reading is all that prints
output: **39** mL
